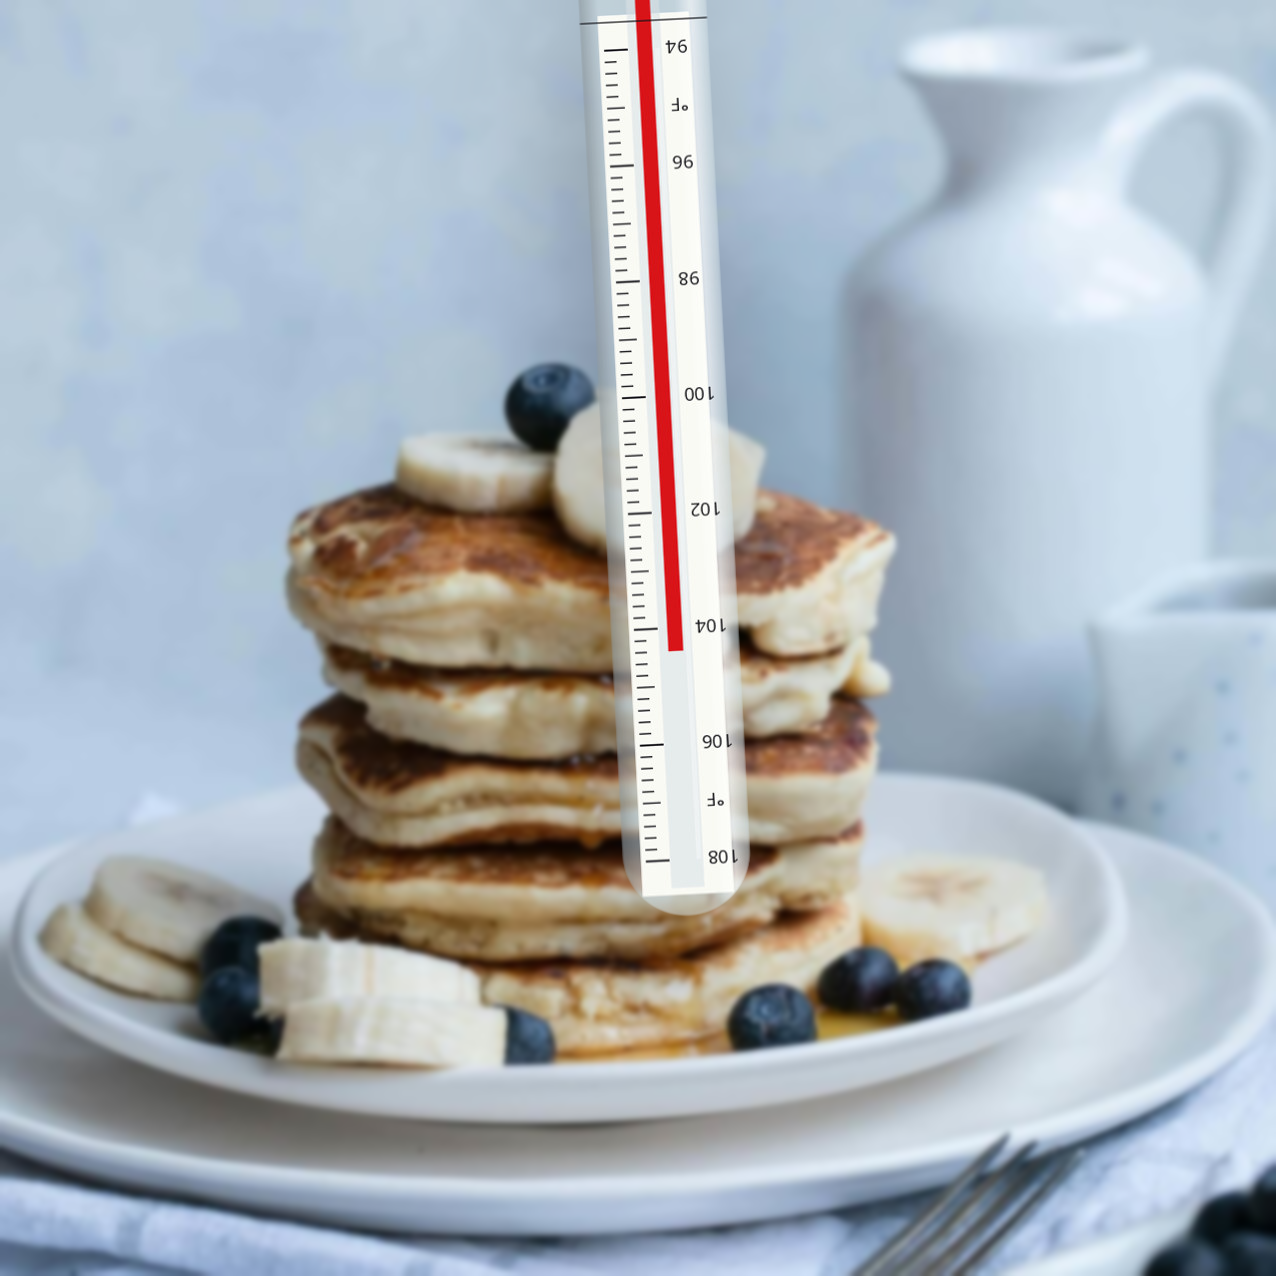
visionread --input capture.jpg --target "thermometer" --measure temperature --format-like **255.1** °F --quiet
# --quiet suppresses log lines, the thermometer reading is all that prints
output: **104.4** °F
